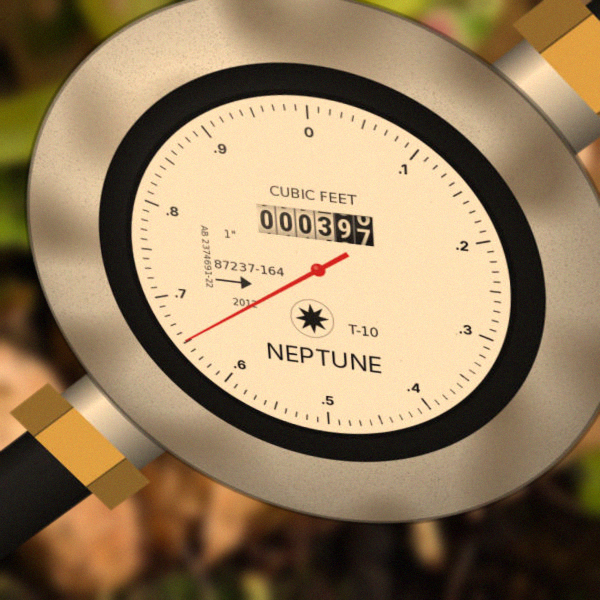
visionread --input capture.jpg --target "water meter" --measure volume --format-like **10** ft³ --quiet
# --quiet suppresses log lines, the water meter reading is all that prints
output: **396.65** ft³
